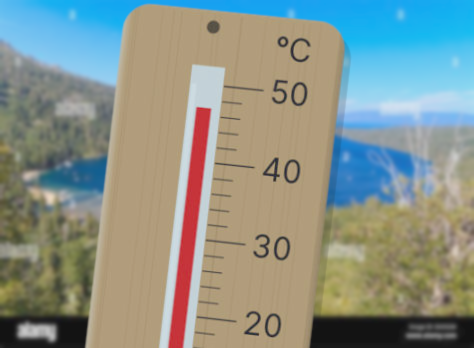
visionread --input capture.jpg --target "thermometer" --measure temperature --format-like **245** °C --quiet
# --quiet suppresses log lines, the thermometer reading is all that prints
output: **47** °C
